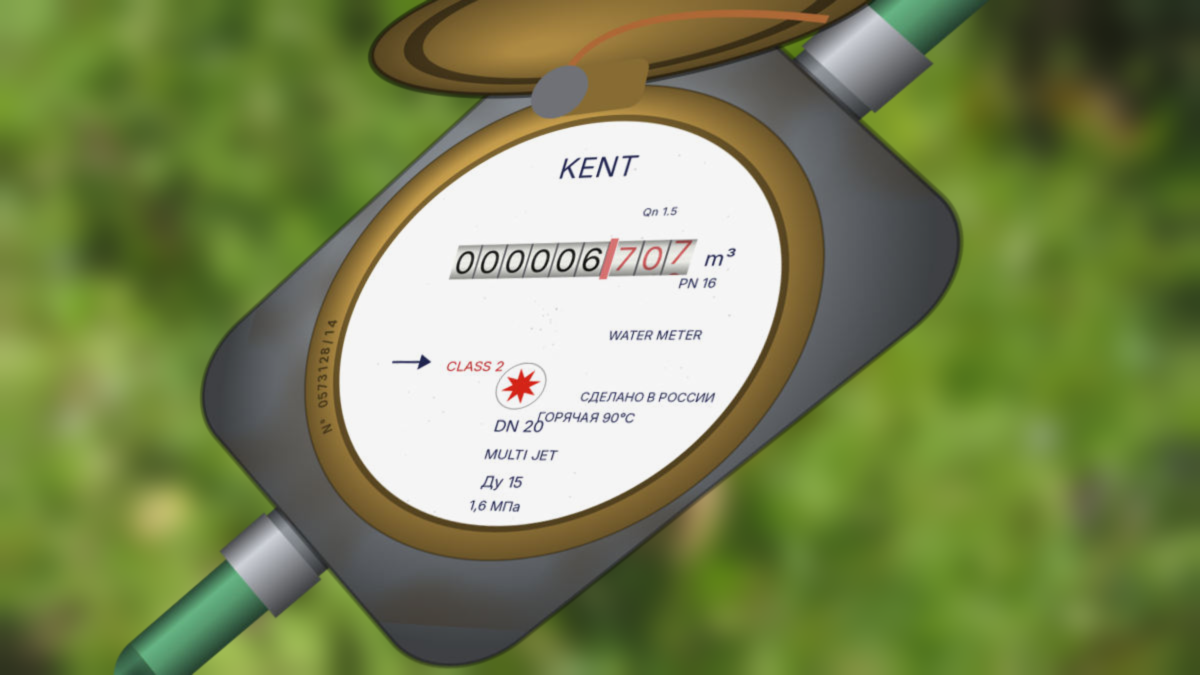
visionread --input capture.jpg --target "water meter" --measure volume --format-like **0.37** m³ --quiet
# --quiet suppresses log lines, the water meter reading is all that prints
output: **6.707** m³
